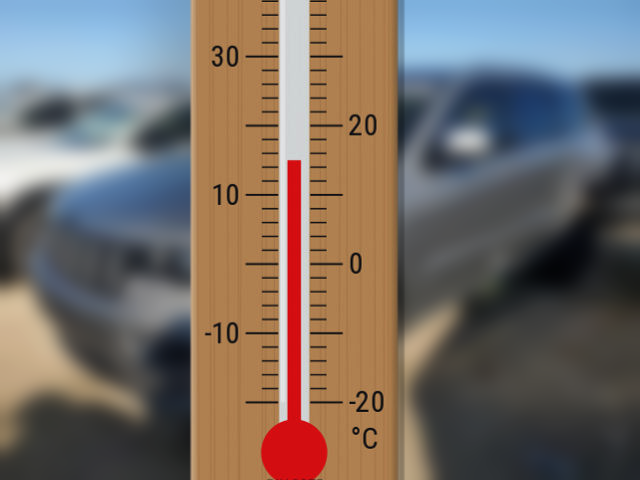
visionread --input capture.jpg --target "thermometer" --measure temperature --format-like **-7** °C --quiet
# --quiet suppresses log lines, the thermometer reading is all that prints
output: **15** °C
